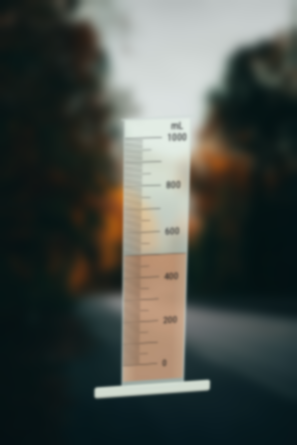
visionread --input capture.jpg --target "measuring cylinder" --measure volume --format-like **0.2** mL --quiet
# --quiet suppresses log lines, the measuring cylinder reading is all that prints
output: **500** mL
